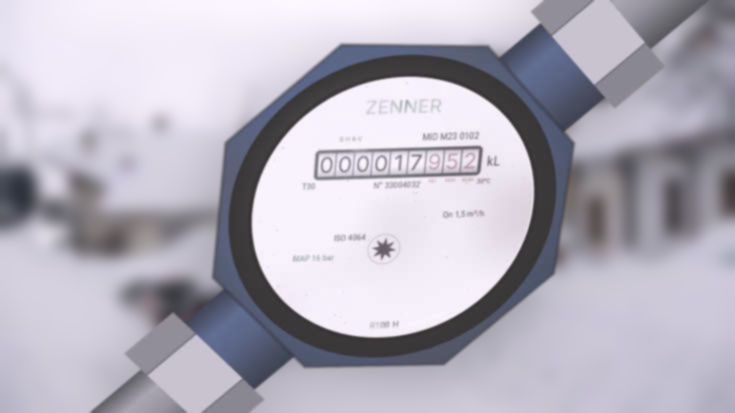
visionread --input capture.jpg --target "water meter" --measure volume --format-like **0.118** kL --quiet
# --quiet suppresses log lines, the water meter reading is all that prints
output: **17.952** kL
